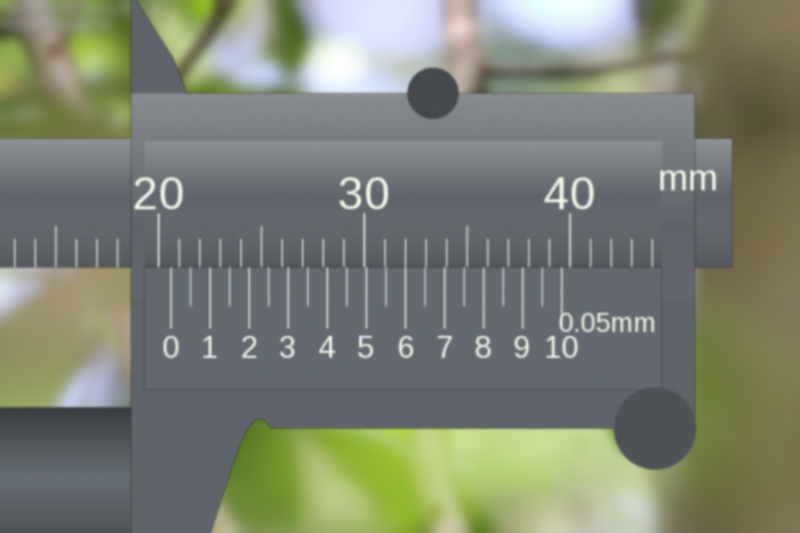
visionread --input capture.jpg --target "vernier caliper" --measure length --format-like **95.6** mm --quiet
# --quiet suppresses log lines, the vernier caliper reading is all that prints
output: **20.6** mm
